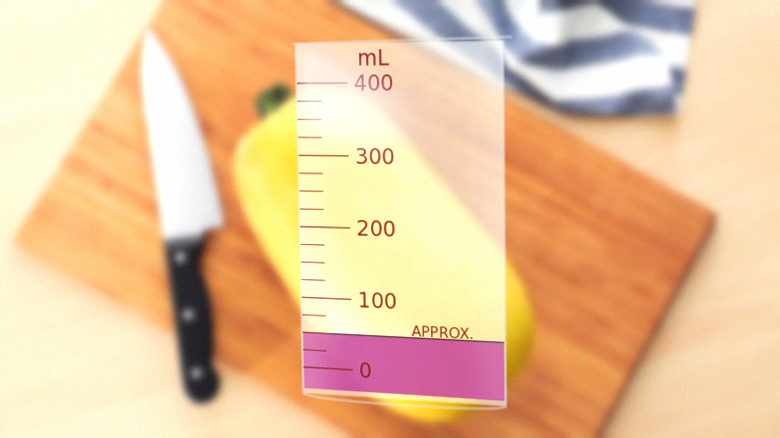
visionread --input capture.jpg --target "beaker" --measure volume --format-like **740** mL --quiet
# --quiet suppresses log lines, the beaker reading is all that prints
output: **50** mL
